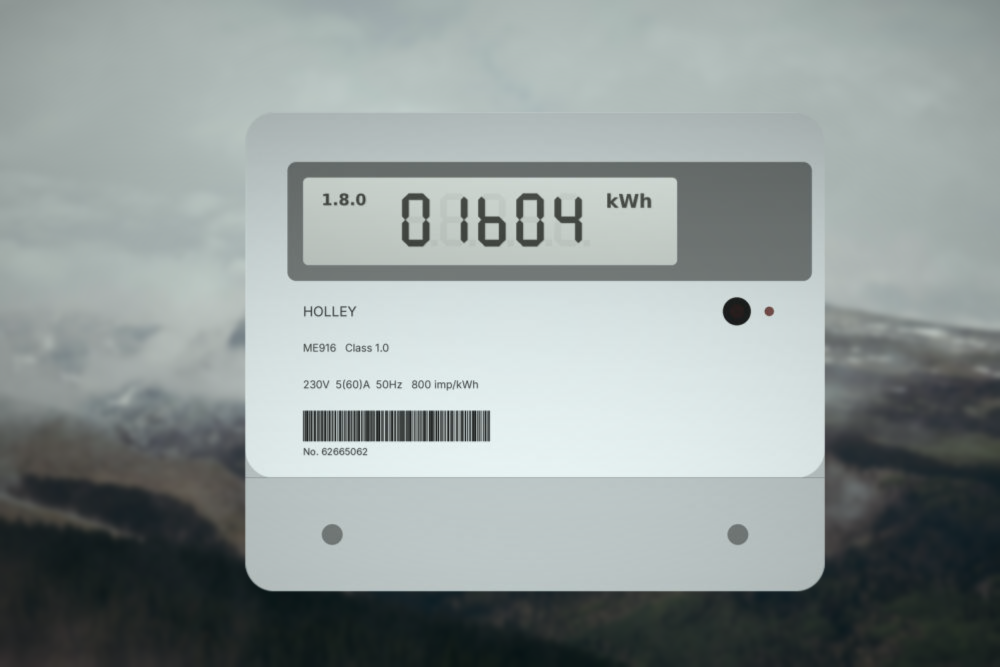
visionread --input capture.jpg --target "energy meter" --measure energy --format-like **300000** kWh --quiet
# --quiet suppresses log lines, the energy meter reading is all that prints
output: **1604** kWh
